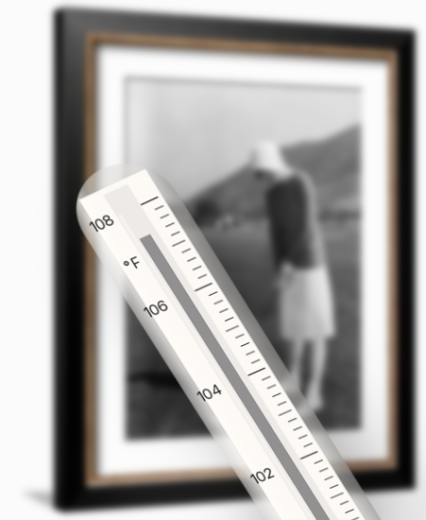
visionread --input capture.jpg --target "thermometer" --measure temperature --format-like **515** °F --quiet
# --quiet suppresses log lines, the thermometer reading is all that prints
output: **107.4** °F
